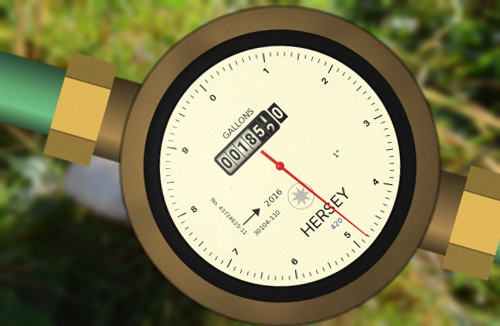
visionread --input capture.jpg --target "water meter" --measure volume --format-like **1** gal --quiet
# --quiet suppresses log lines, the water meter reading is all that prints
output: **18514.8** gal
